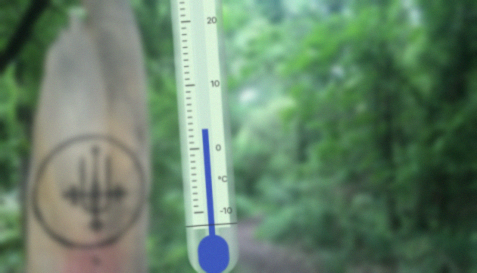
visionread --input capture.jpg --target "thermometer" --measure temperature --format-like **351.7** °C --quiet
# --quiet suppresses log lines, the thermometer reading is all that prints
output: **3** °C
